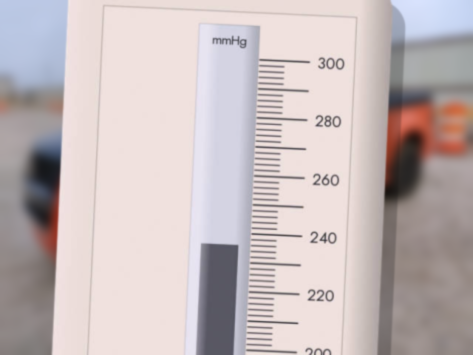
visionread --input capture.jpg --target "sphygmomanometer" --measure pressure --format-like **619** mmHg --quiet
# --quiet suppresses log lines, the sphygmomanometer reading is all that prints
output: **236** mmHg
